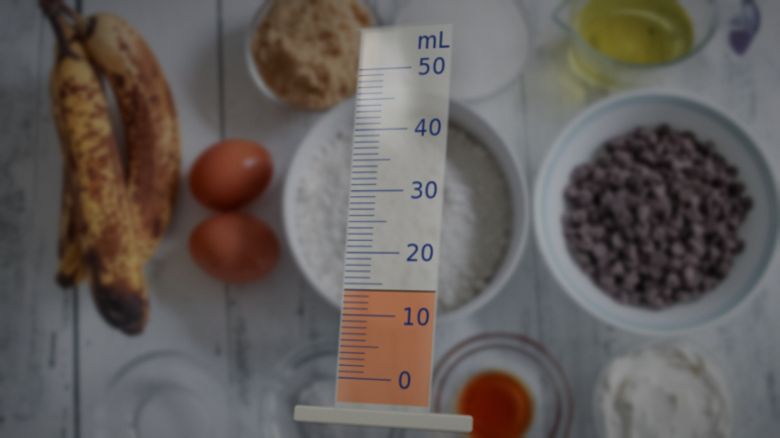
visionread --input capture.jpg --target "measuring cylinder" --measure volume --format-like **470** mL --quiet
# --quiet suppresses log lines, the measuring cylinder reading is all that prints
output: **14** mL
